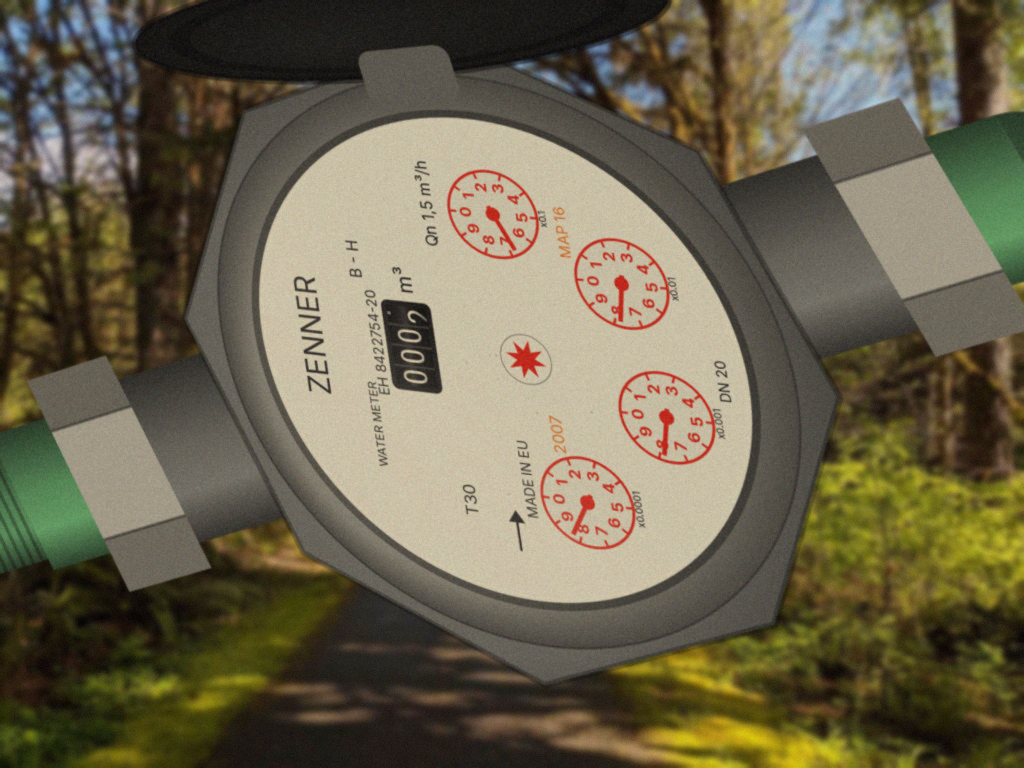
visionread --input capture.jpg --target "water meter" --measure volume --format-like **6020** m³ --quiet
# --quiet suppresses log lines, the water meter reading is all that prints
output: **1.6778** m³
